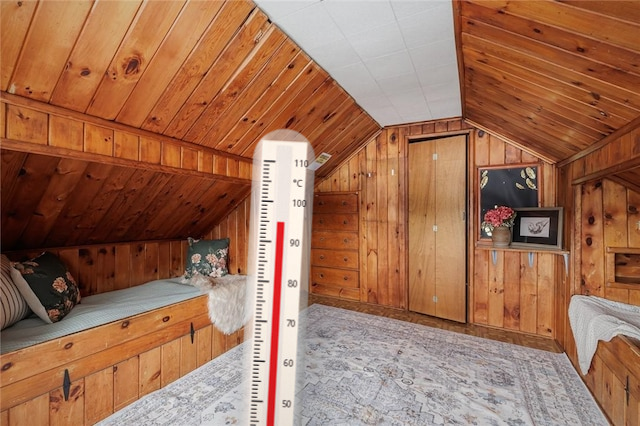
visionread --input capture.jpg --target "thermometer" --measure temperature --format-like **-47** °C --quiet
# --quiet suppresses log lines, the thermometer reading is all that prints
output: **95** °C
